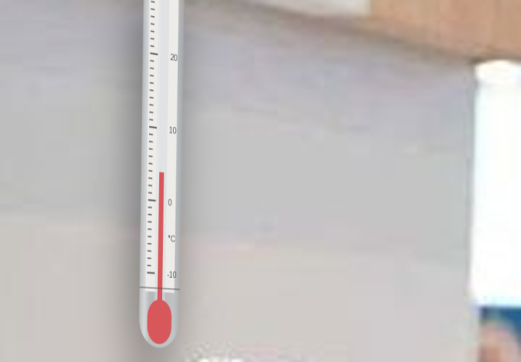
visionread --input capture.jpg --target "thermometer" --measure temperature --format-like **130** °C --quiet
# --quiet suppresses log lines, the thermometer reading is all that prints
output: **4** °C
